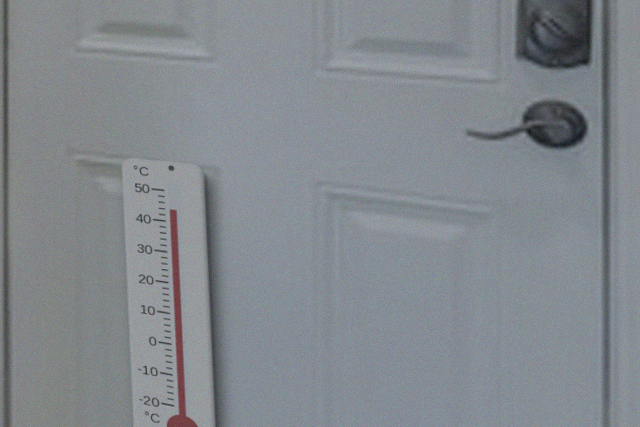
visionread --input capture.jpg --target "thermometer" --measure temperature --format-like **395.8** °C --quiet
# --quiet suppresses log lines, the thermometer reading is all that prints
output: **44** °C
